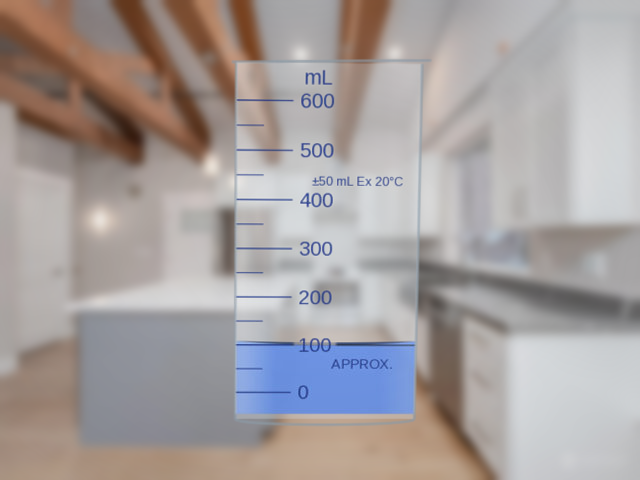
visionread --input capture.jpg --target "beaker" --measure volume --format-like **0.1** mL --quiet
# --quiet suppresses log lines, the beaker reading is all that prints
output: **100** mL
